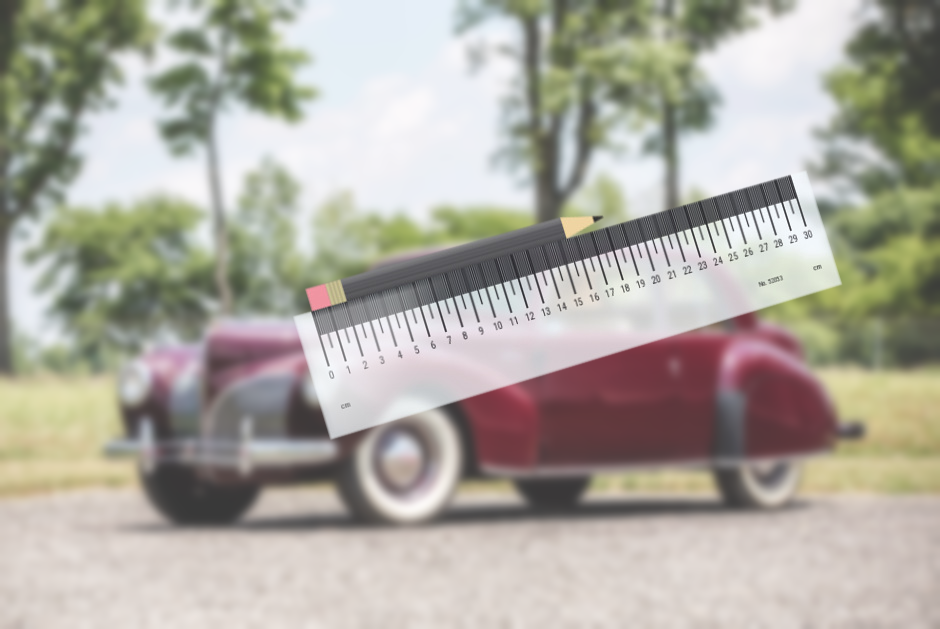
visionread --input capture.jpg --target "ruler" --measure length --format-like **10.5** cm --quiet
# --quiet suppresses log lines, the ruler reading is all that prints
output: **18** cm
